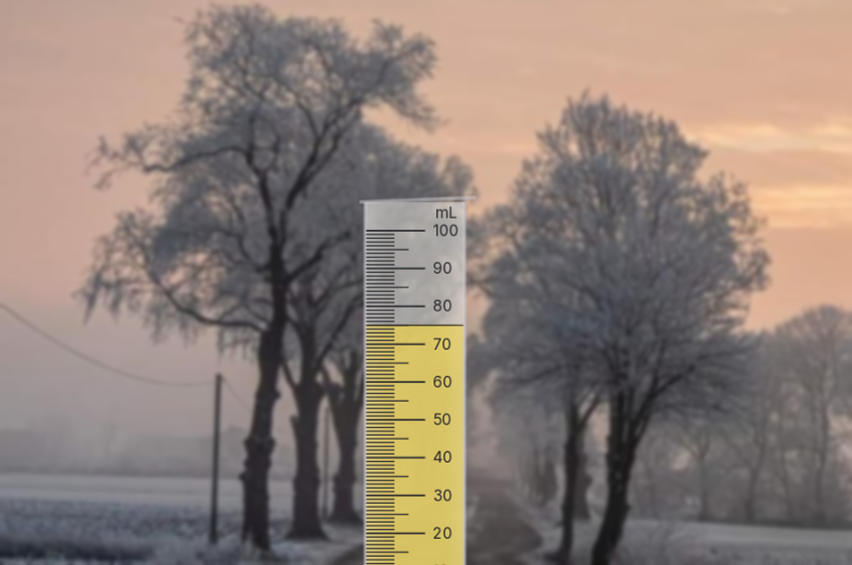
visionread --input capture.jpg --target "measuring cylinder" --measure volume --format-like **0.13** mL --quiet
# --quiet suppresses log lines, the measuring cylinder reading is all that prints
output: **75** mL
